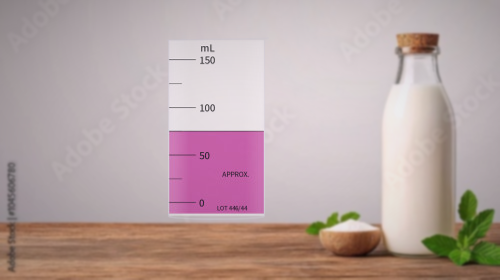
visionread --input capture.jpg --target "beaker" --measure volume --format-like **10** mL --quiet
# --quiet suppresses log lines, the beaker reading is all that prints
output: **75** mL
